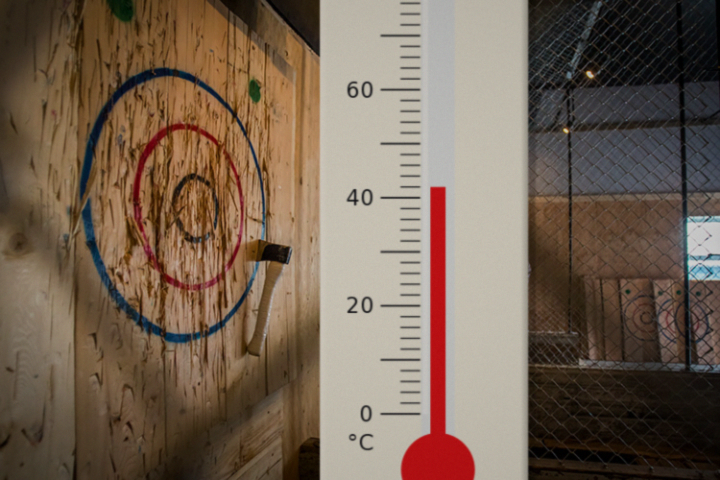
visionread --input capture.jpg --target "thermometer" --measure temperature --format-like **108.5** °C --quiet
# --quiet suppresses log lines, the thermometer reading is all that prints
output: **42** °C
